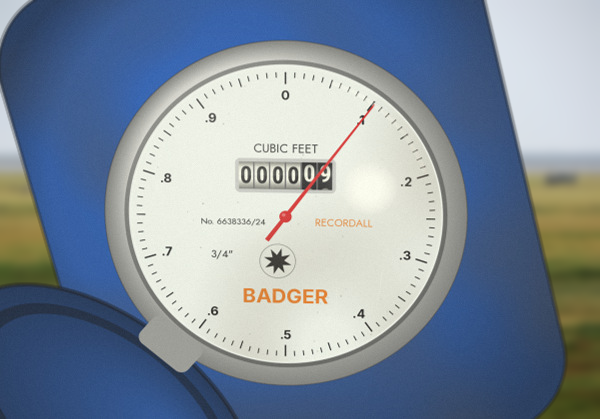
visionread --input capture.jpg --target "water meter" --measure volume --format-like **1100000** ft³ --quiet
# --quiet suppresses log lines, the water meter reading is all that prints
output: **9.10** ft³
